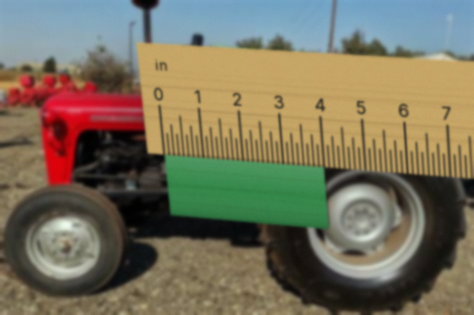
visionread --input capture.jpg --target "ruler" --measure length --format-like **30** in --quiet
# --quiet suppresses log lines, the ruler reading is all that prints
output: **4** in
